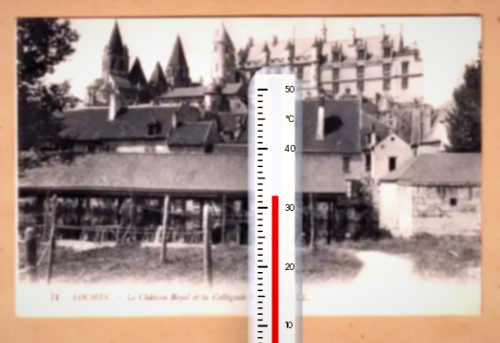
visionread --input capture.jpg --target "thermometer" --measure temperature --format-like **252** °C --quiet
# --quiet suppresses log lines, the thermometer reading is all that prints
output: **32** °C
